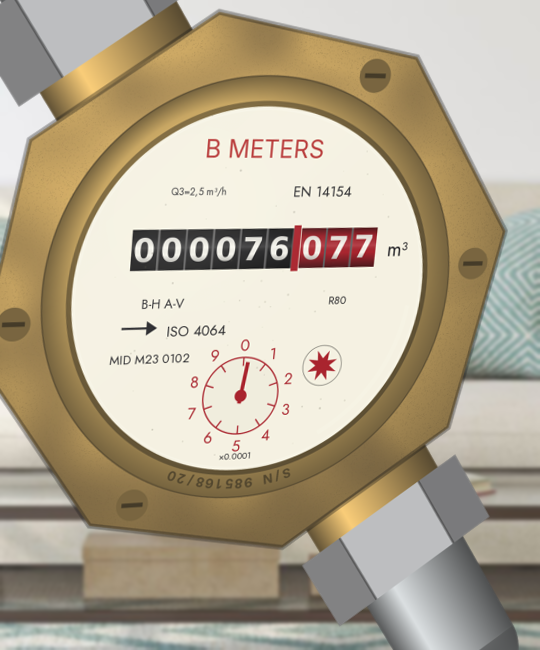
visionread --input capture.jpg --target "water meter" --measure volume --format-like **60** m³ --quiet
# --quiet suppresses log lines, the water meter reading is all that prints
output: **76.0770** m³
